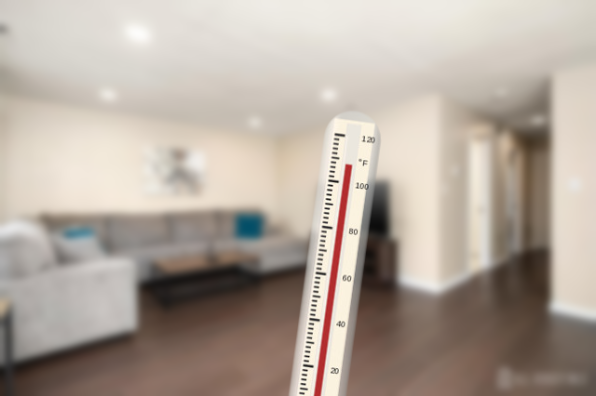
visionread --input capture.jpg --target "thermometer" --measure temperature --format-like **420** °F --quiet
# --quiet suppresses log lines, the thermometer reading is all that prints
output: **108** °F
